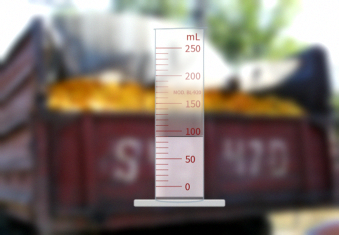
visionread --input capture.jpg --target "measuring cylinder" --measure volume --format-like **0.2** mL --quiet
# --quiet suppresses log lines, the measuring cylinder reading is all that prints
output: **90** mL
